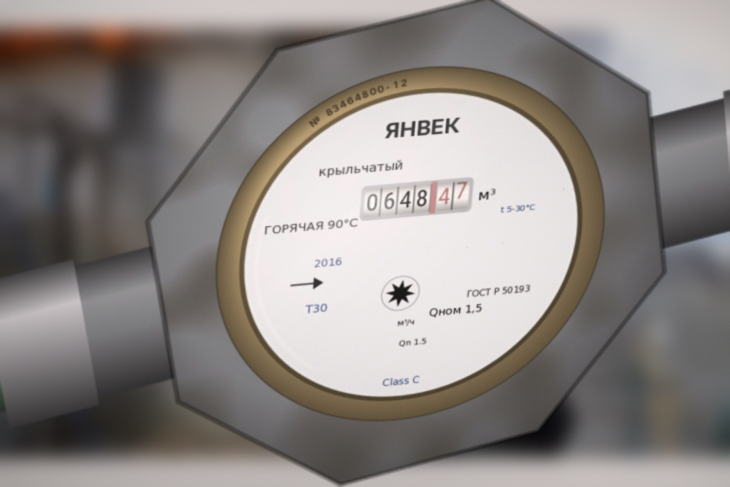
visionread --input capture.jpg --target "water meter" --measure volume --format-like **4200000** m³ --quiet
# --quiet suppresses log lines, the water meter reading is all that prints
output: **648.47** m³
